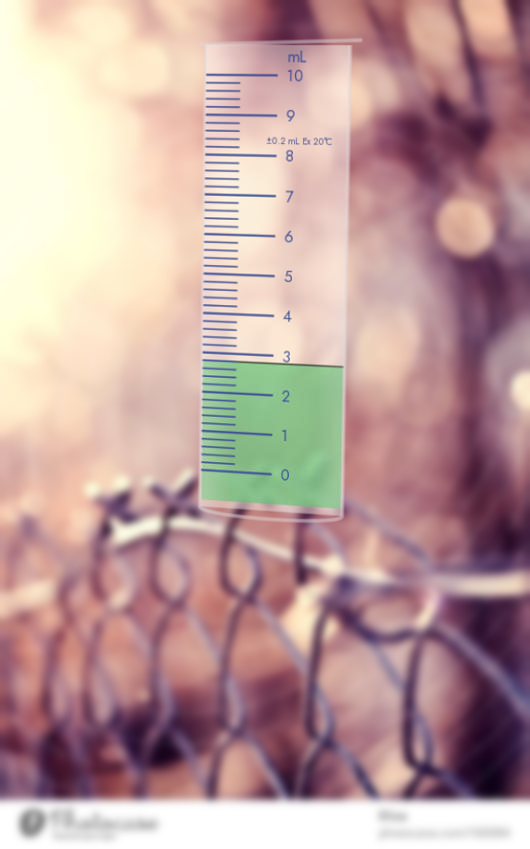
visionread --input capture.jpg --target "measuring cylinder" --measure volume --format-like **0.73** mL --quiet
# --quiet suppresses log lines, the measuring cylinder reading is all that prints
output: **2.8** mL
